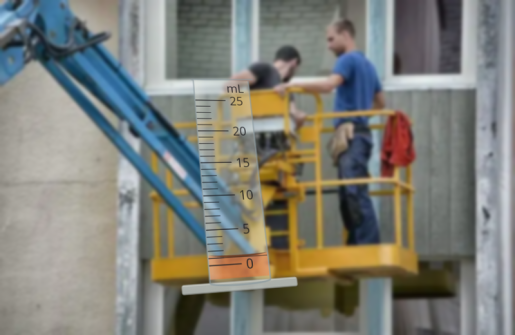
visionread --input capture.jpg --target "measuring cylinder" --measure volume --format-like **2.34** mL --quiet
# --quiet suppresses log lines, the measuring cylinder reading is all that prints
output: **1** mL
